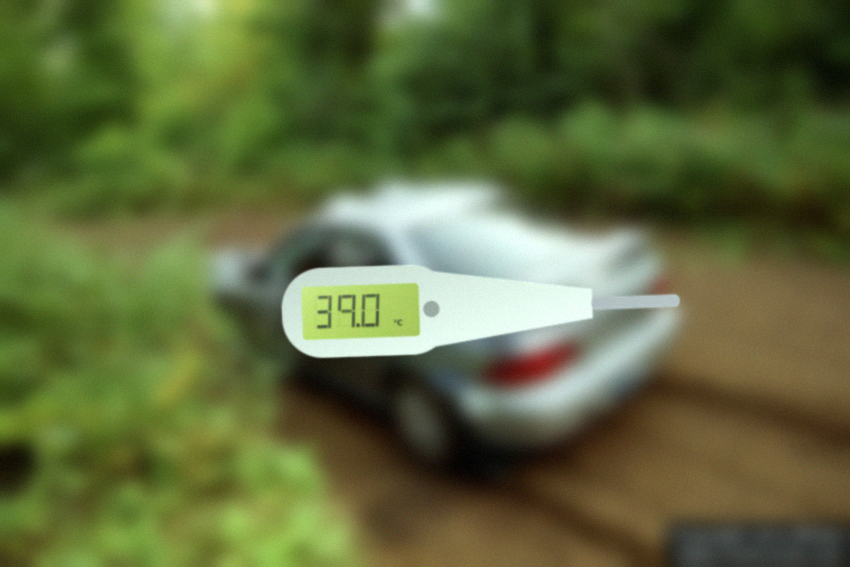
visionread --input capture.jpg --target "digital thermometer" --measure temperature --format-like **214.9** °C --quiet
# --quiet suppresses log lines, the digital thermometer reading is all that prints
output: **39.0** °C
